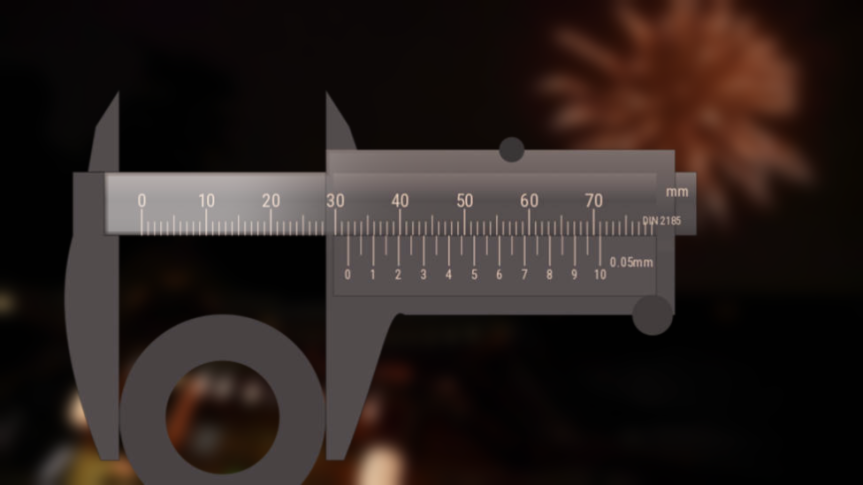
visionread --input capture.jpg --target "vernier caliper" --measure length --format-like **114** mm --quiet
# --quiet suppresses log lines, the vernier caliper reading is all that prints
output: **32.0** mm
